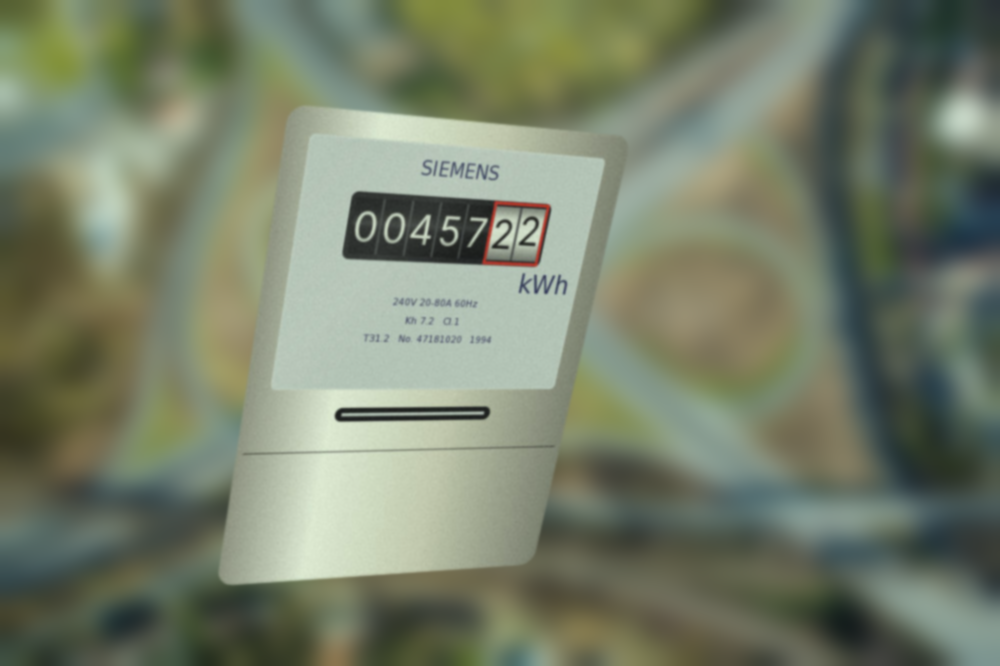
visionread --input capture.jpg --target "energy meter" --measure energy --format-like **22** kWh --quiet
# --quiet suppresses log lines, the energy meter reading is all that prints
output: **457.22** kWh
